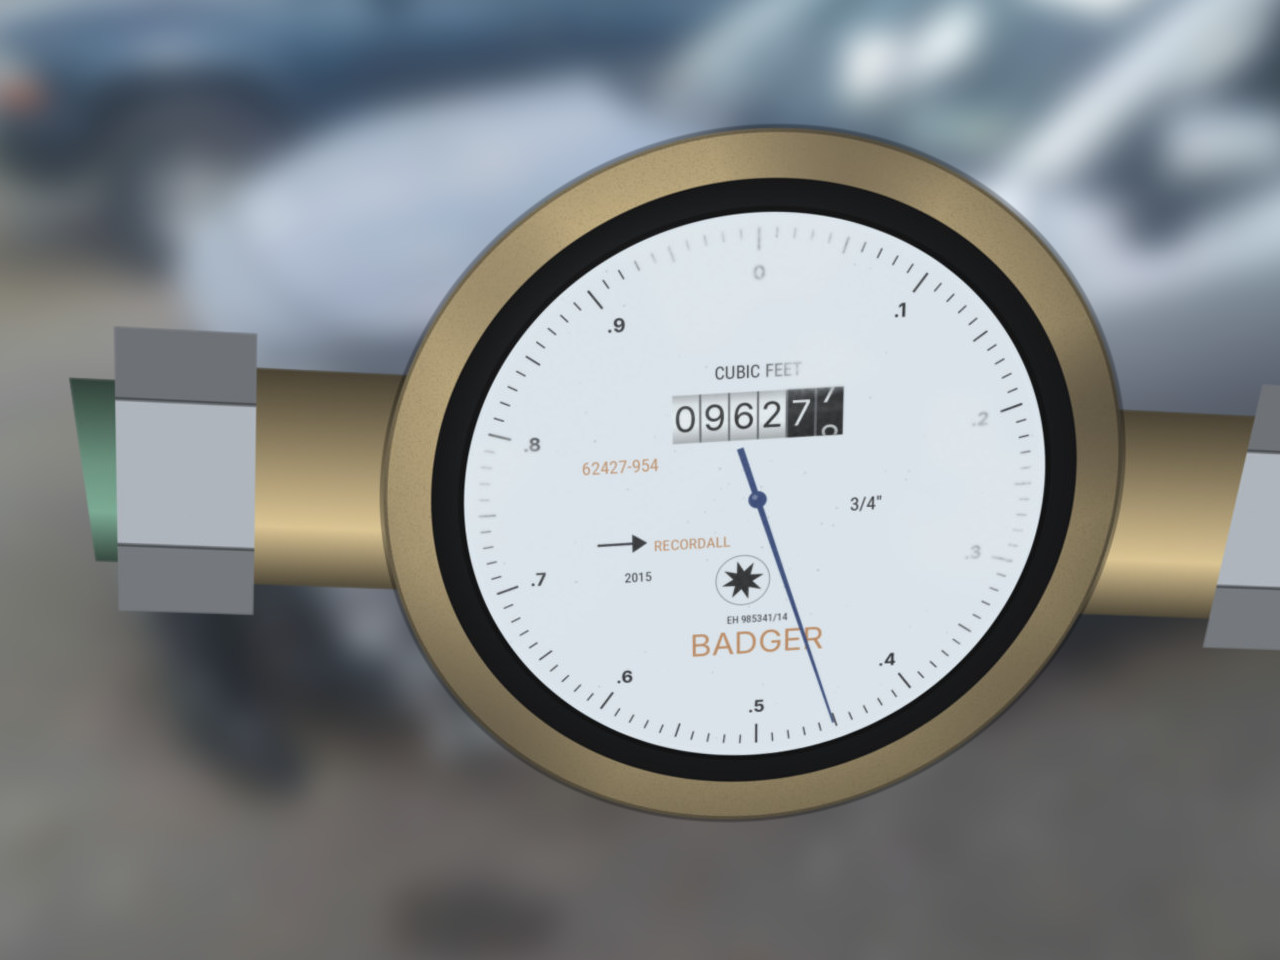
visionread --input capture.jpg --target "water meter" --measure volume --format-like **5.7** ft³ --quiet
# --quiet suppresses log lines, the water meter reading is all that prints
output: **96277.45** ft³
